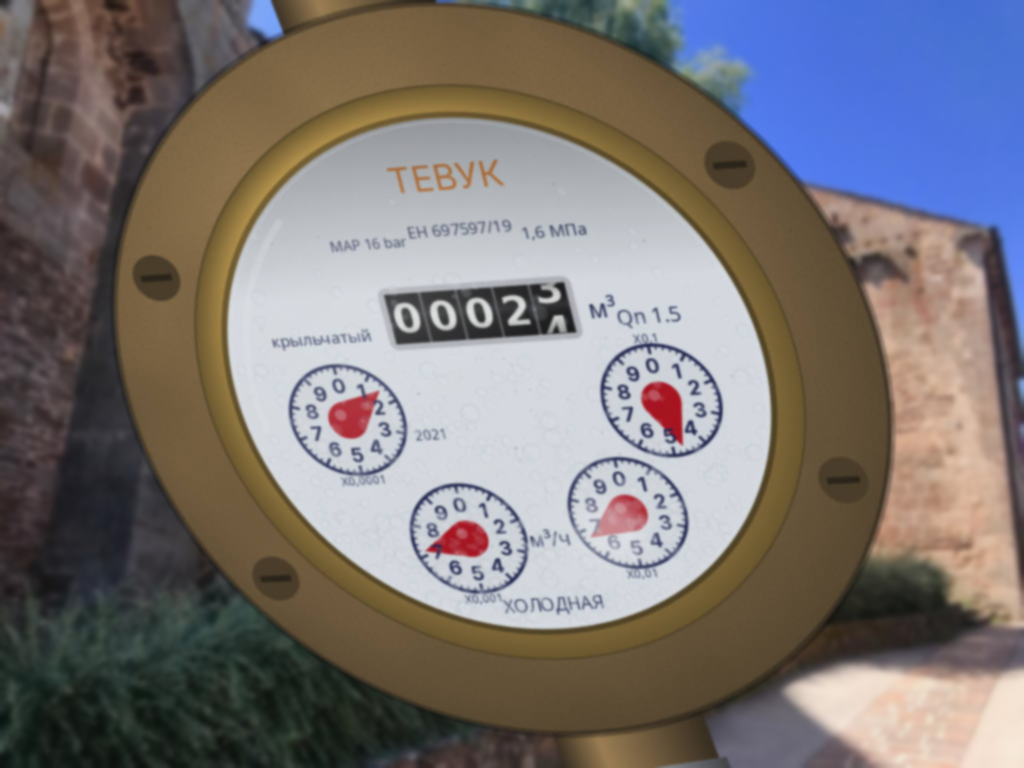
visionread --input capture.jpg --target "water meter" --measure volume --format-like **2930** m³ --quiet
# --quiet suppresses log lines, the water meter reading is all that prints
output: **23.4671** m³
